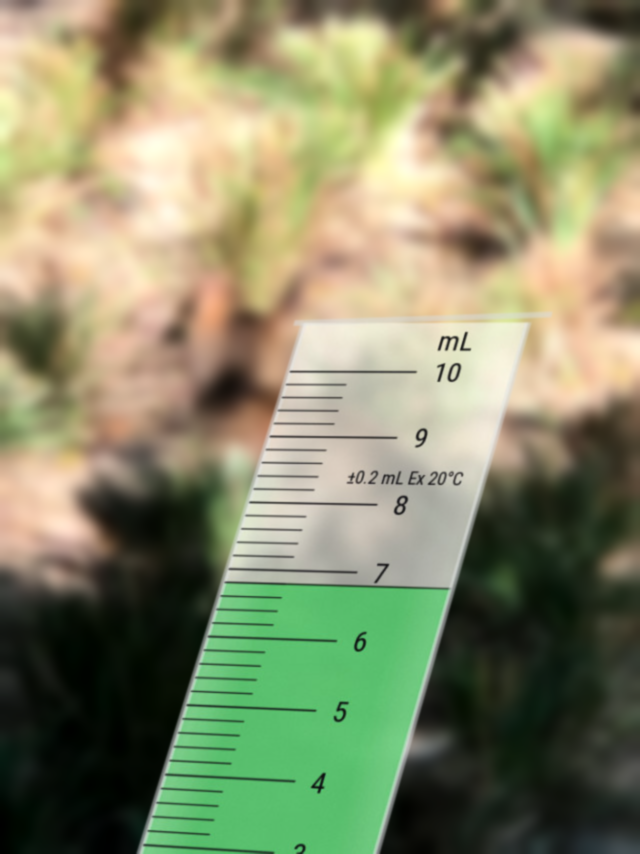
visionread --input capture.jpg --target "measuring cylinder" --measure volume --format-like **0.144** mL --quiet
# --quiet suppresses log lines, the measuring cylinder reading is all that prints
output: **6.8** mL
